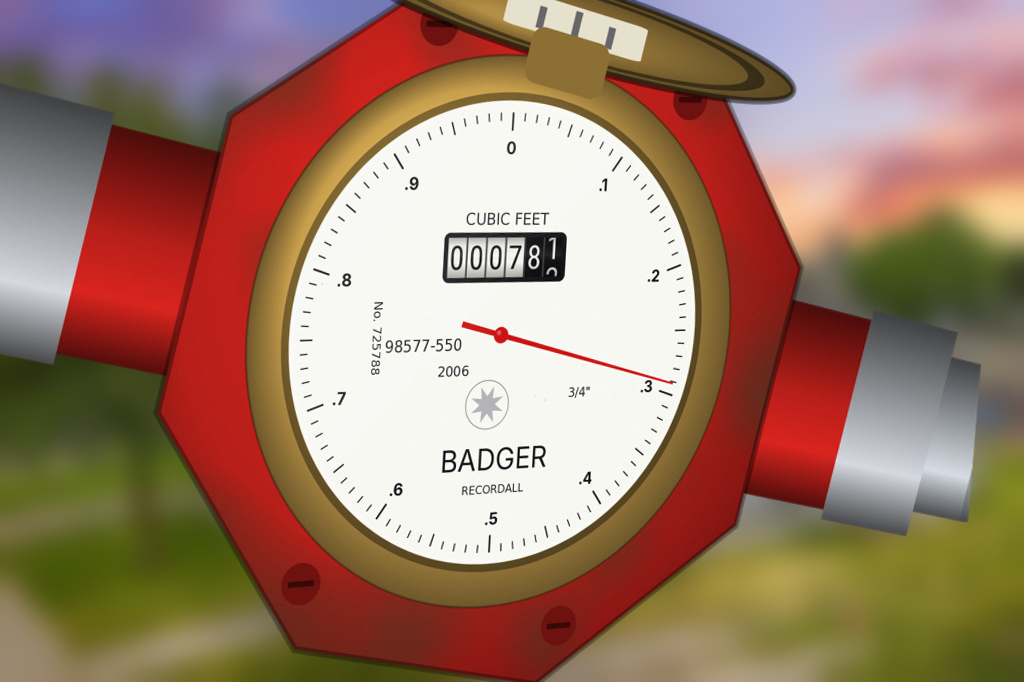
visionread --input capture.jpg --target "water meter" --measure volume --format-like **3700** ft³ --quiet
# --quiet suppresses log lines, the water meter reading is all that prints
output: **781.29** ft³
